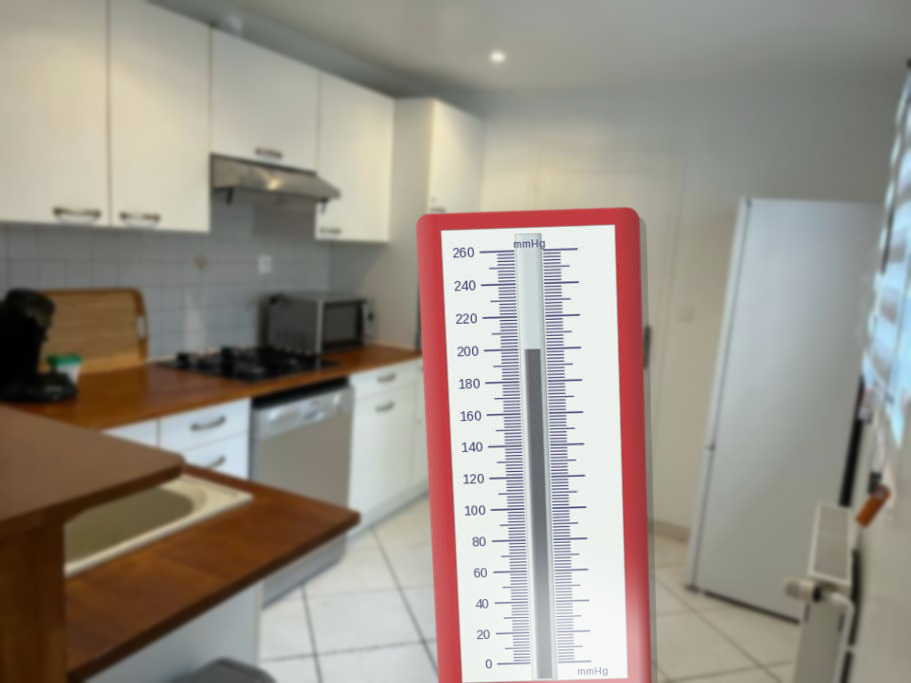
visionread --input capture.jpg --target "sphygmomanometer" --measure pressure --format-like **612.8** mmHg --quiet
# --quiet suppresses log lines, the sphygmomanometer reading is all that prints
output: **200** mmHg
